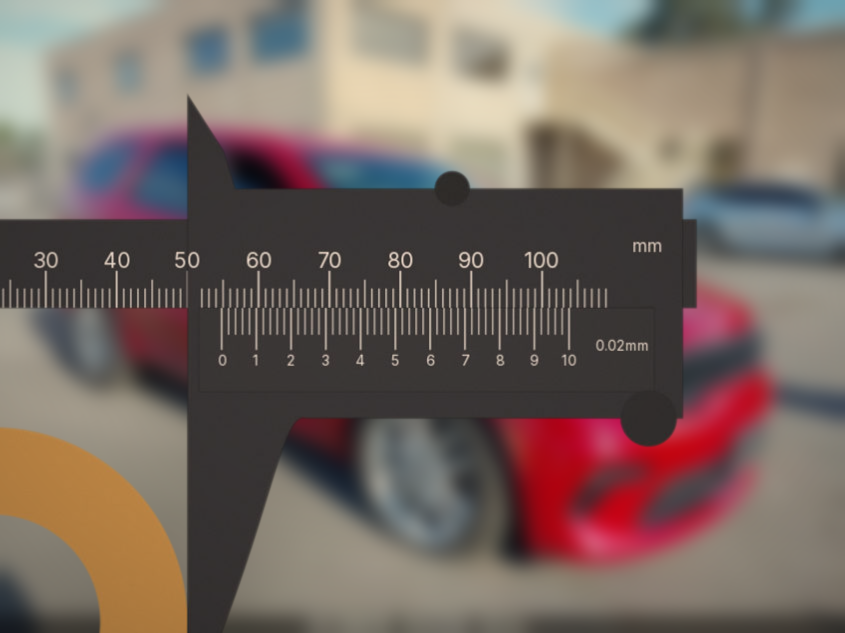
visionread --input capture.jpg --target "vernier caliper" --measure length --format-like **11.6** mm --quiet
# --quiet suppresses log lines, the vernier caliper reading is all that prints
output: **54.8** mm
